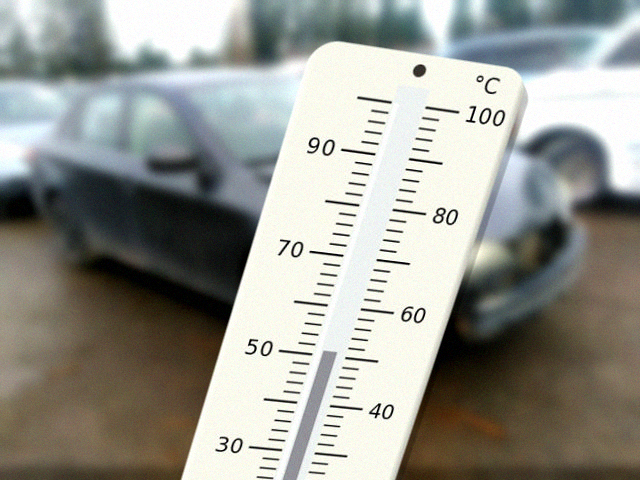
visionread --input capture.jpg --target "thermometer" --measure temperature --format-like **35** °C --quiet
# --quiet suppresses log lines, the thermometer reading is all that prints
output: **51** °C
